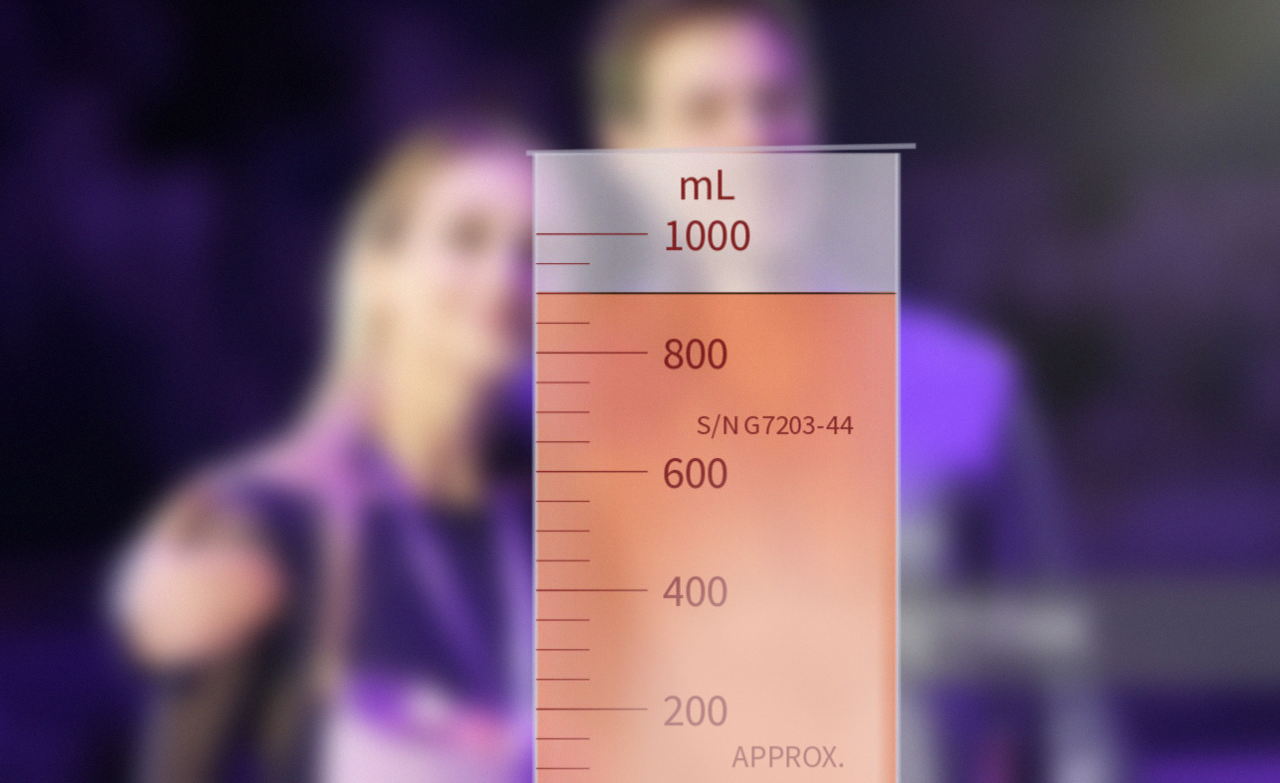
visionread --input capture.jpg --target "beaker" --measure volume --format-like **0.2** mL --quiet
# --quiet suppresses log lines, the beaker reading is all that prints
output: **900** mL
